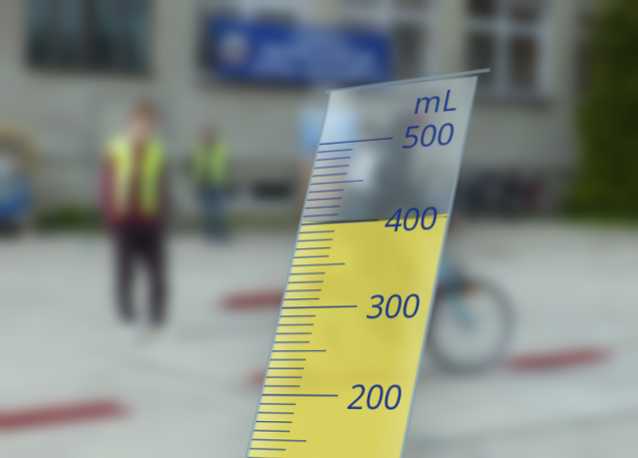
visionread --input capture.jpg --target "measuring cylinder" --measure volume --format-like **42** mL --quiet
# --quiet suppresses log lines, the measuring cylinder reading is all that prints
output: **400** mL
